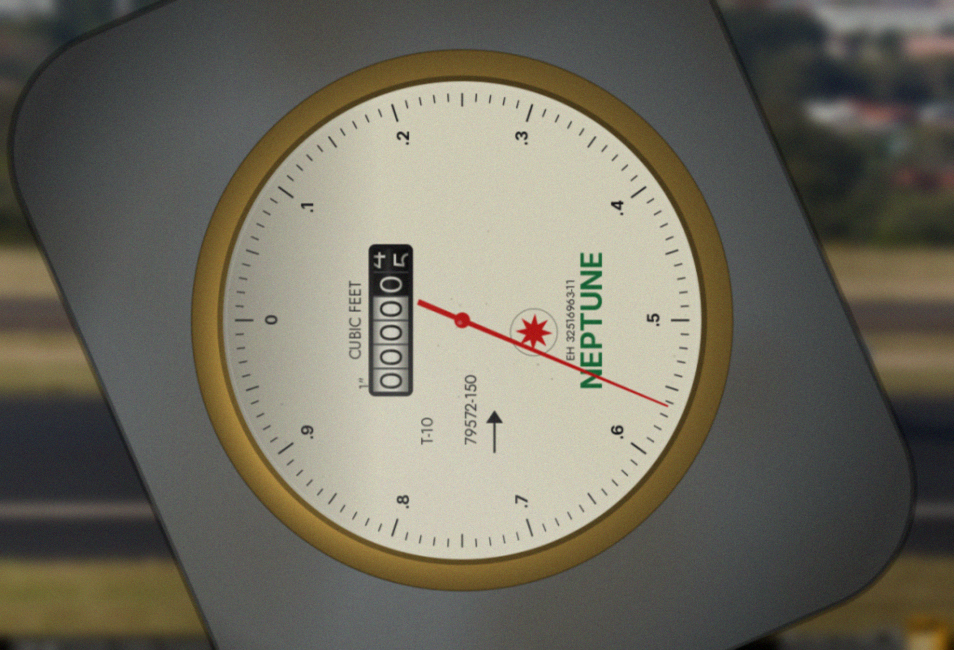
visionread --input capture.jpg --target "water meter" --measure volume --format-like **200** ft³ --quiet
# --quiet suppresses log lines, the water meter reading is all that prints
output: **4.56** ft³
